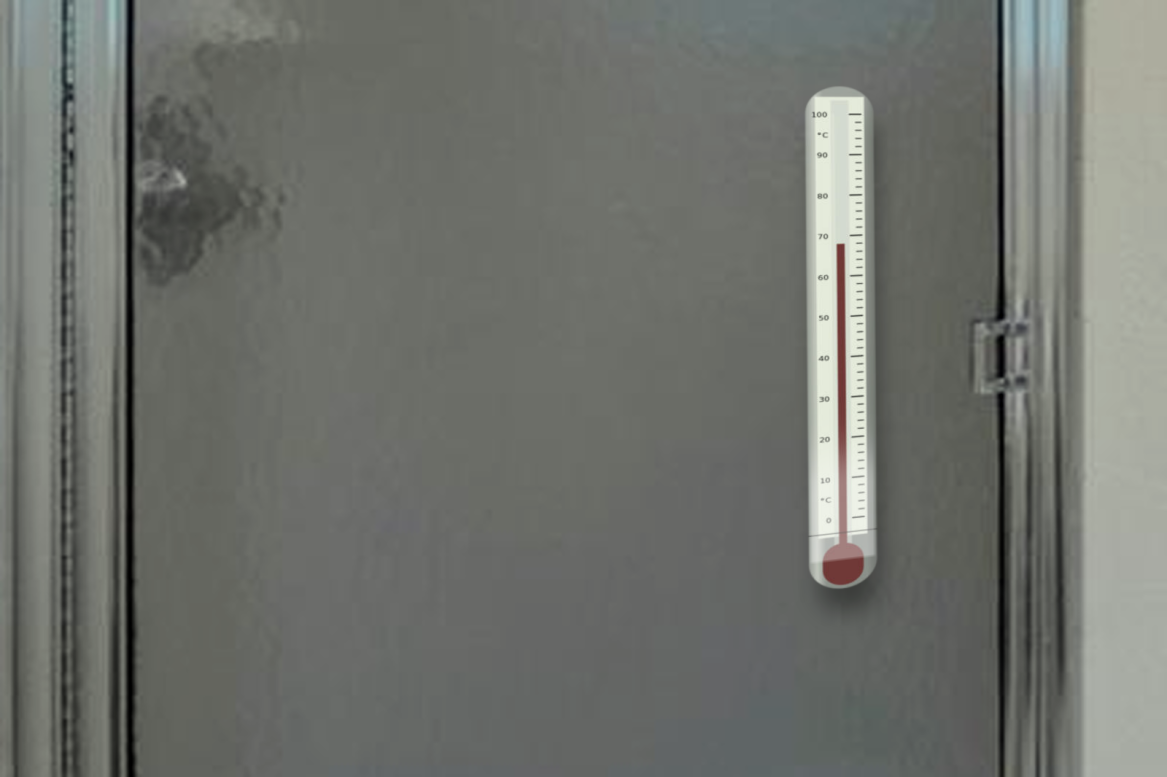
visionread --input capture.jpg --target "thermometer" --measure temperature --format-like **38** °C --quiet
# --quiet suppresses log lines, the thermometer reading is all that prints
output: **68** °C
